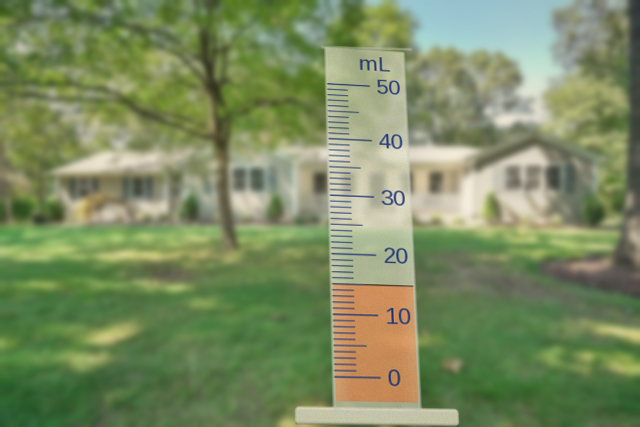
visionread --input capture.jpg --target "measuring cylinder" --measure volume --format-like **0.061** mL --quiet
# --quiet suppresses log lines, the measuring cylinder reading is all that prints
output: **15** mL
